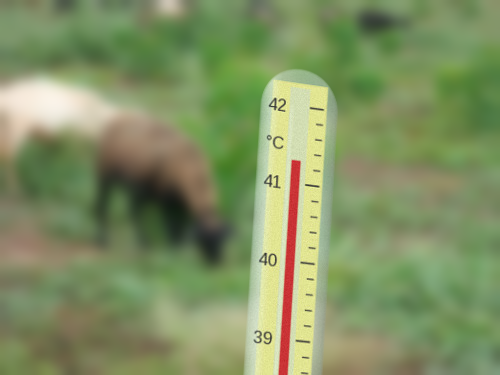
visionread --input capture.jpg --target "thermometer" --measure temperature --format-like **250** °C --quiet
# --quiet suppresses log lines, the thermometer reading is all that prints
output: **41.3** °C
